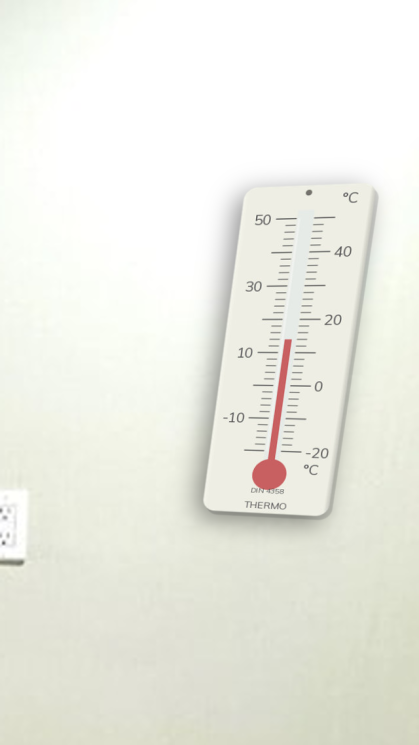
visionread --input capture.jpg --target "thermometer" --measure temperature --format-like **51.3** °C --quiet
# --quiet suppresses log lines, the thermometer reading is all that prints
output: **14** °C
